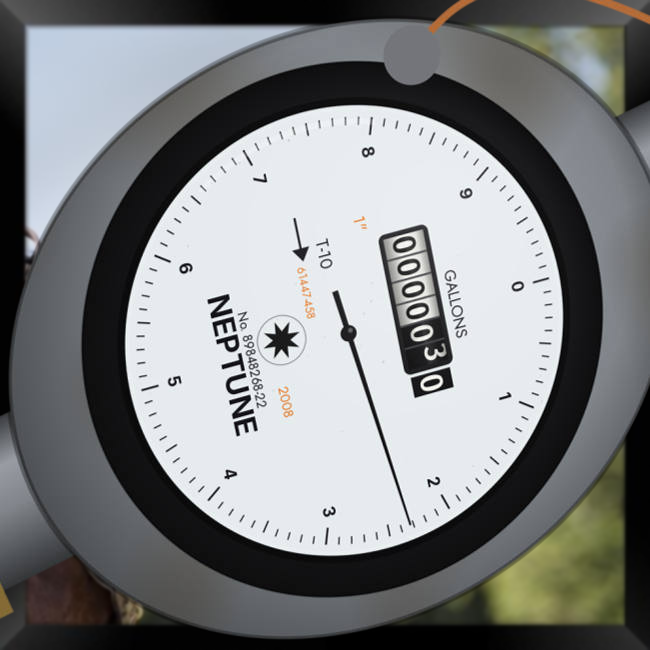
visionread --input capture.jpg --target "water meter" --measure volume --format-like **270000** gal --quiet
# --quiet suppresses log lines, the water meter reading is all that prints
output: **32.3** gal
